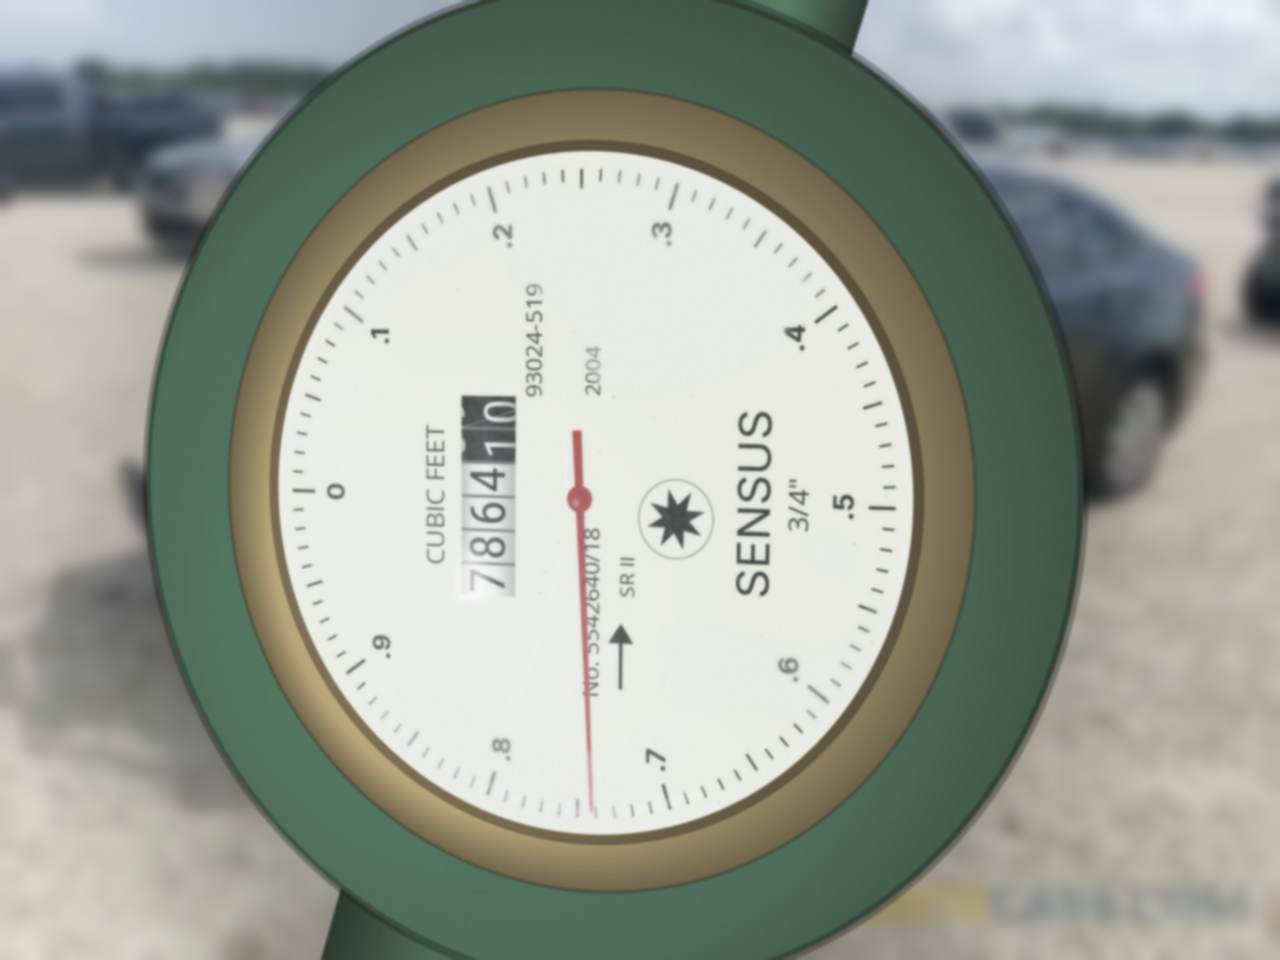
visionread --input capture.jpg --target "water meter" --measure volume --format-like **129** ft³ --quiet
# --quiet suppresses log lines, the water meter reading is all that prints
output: **786409.74** ft³
